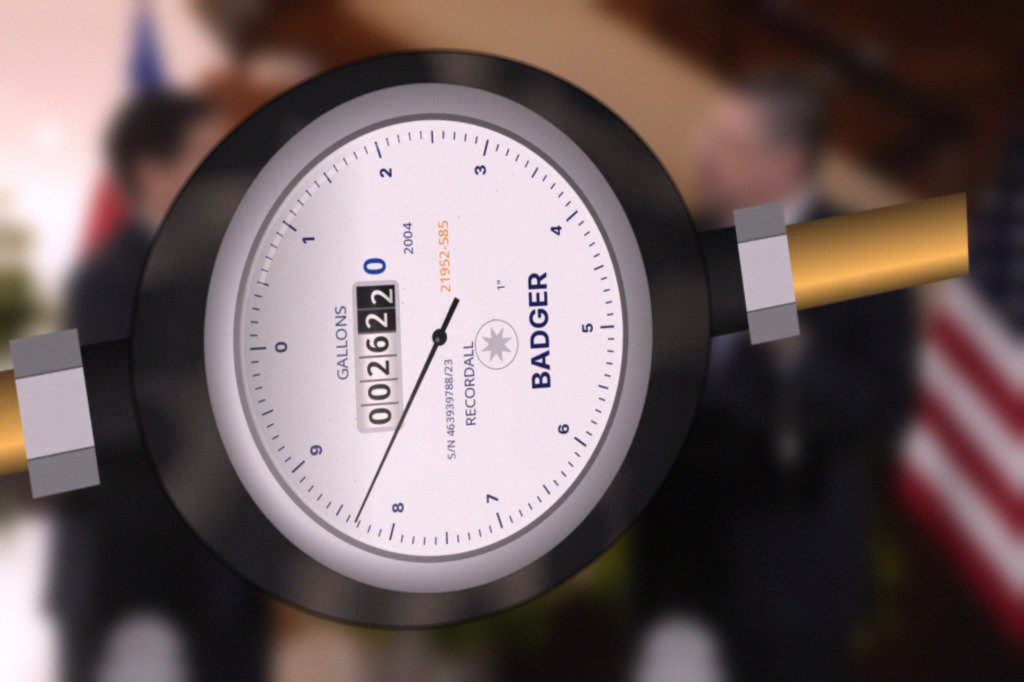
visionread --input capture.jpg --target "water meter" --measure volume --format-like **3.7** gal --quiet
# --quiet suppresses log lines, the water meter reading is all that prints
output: **26218.3** gal
